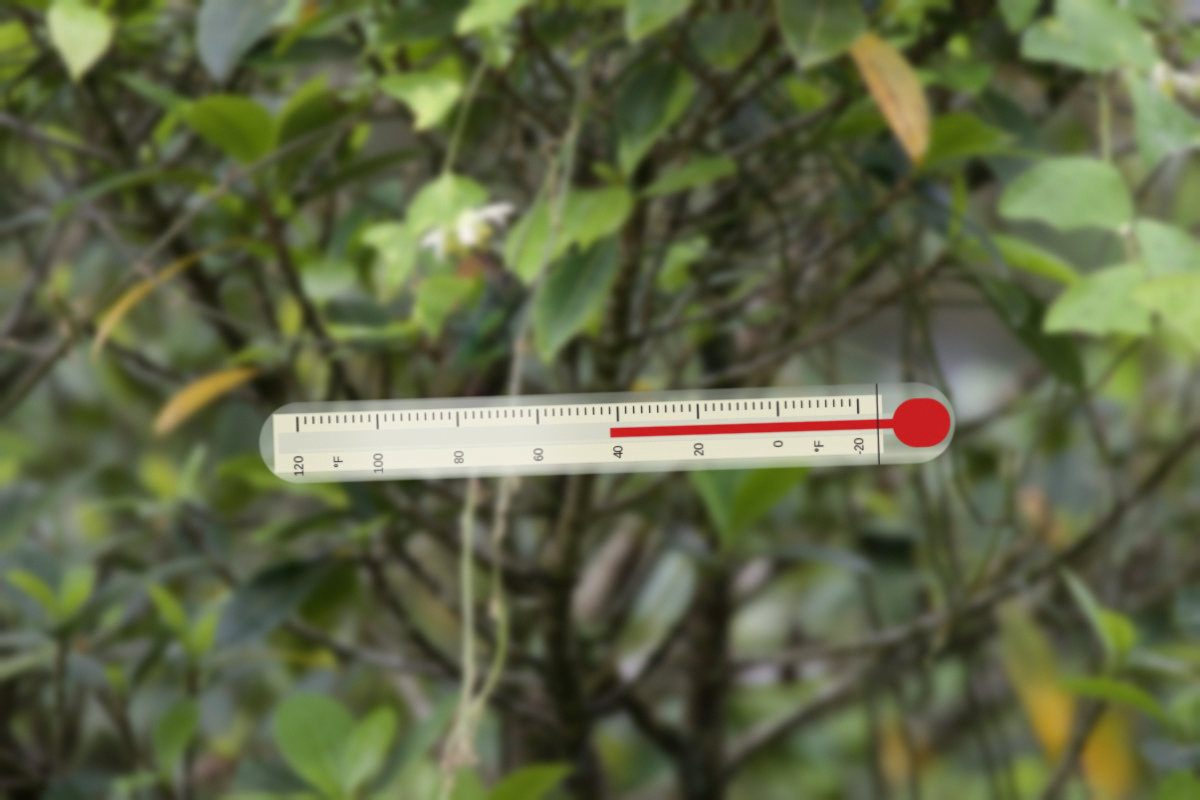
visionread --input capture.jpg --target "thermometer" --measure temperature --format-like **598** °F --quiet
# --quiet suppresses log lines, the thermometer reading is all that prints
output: **42** °F
